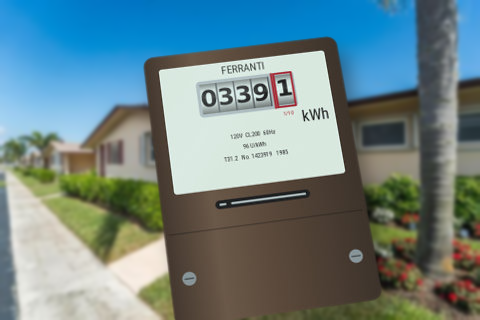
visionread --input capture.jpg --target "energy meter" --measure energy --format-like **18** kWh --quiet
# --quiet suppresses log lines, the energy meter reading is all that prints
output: **339.1** kWh
